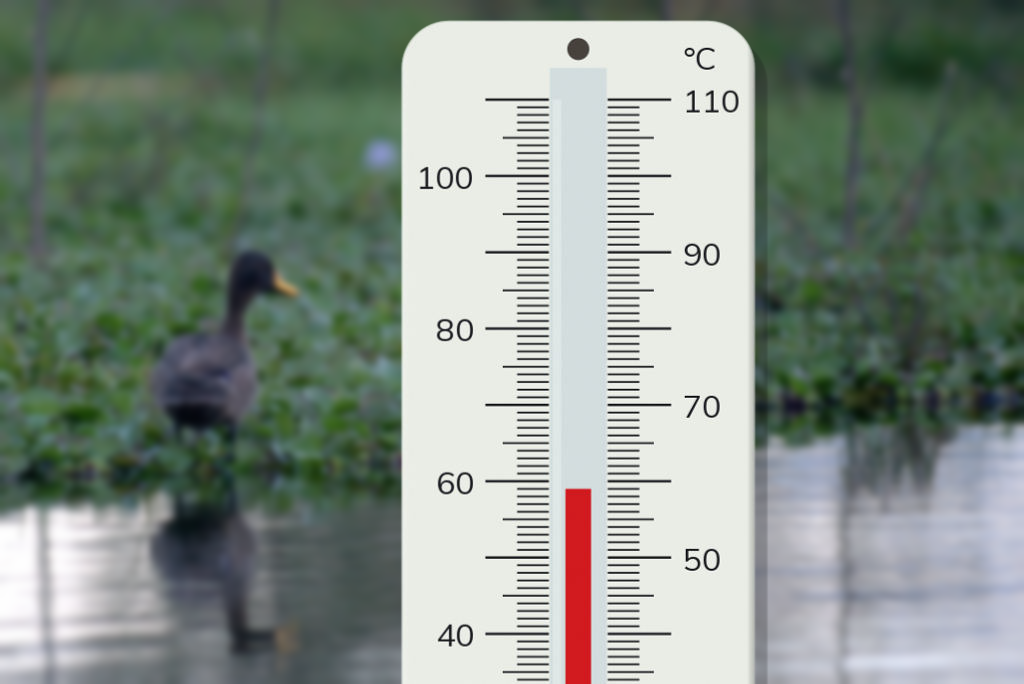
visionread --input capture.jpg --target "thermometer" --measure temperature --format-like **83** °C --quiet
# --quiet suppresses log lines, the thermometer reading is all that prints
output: **59** °C
